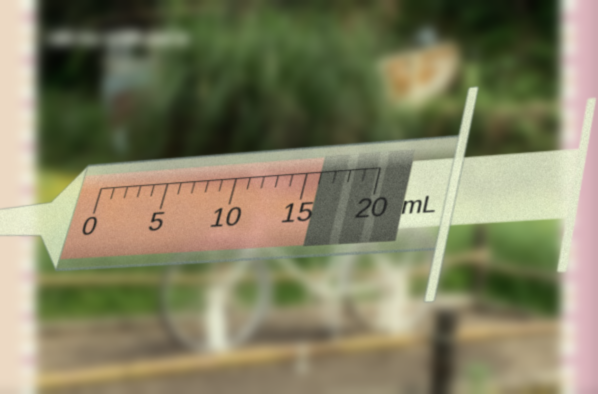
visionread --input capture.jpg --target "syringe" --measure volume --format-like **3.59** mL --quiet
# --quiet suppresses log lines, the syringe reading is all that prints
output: **16** mL
